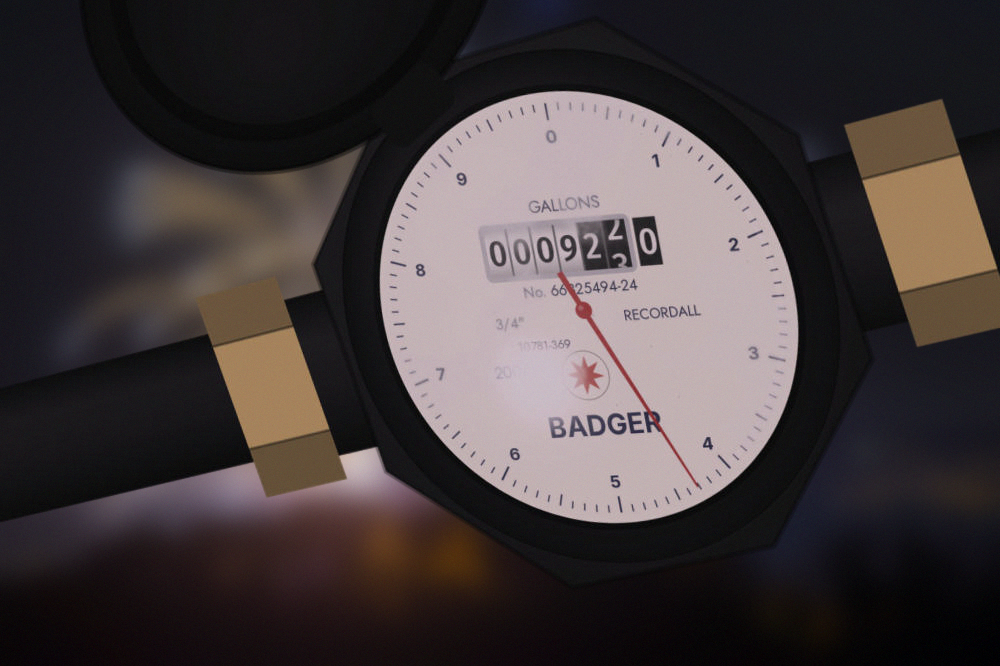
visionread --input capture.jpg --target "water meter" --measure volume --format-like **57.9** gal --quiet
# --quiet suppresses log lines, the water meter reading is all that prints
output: **9224.3** gal
